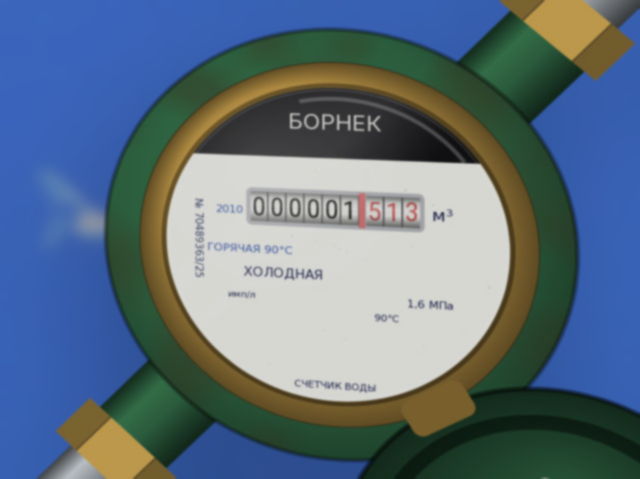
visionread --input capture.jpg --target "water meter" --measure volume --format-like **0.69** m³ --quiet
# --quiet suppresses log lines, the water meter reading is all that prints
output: **1.513** m³
